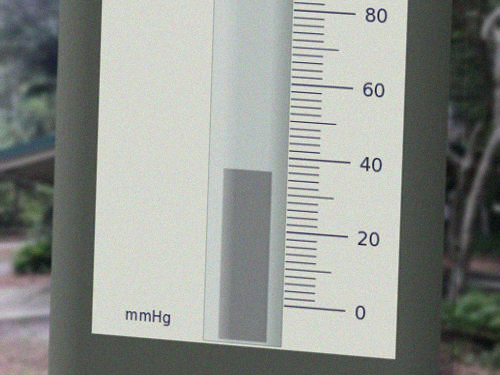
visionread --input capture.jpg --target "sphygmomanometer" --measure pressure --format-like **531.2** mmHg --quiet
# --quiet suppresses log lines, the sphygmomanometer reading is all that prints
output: **36** mmHg
